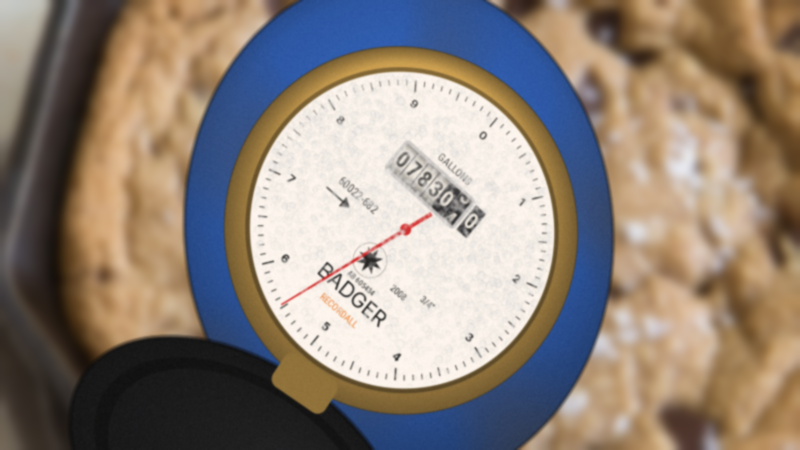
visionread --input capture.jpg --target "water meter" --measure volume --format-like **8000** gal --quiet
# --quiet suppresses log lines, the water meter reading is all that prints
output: **783035.5** gal
